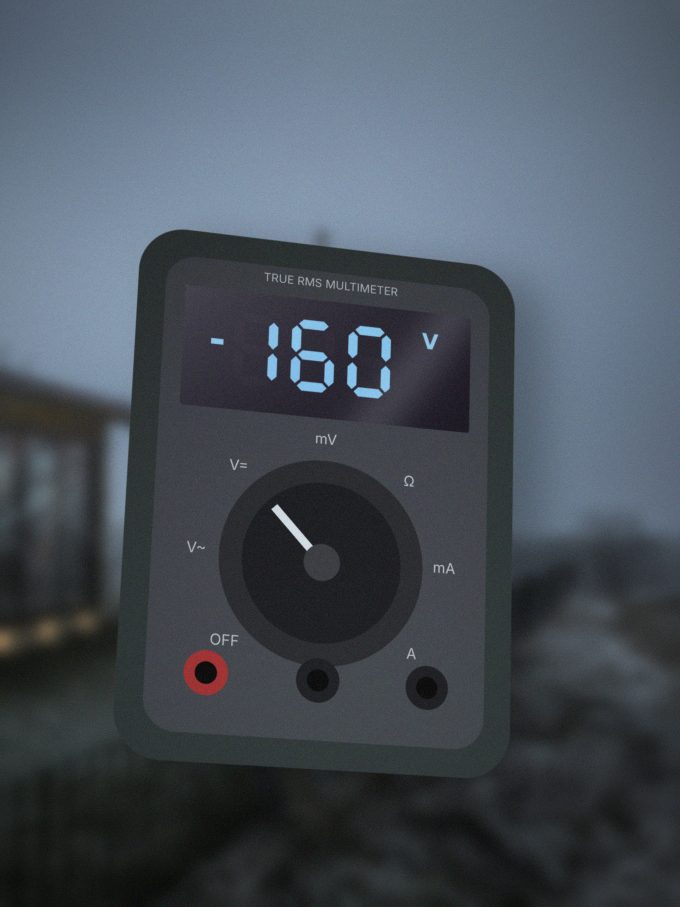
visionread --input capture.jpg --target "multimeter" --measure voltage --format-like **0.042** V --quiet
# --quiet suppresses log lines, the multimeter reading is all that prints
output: **-160** V
